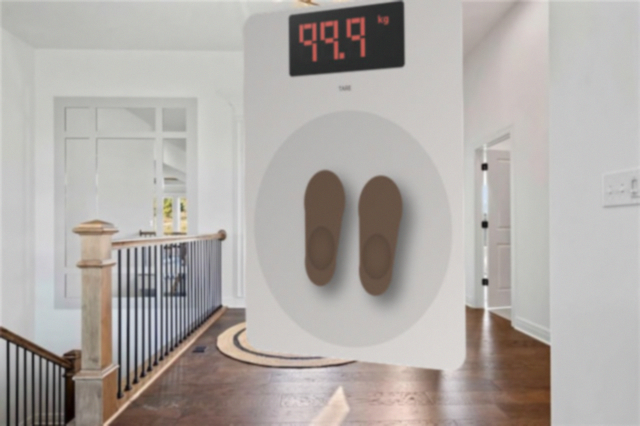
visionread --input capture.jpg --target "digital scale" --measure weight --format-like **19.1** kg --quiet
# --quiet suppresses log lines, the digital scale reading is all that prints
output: **99.9** kg
